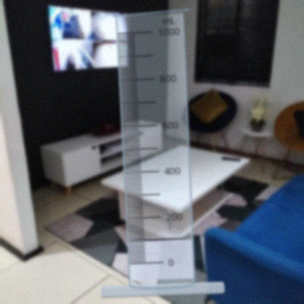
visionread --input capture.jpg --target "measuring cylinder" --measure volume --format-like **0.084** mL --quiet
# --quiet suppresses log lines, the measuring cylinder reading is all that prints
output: **100** mL
